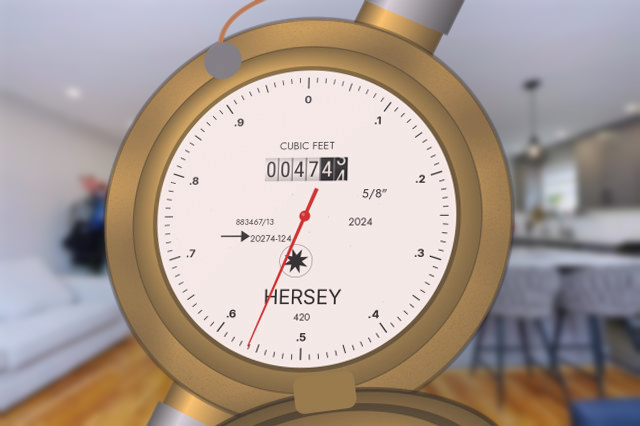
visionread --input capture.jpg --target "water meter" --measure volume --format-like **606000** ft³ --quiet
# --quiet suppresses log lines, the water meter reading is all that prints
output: **4743.56** ft³
